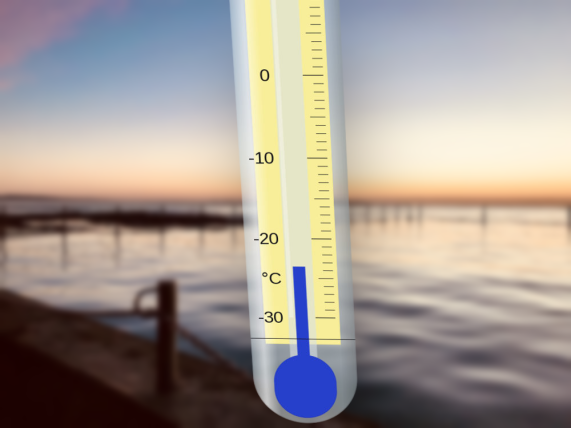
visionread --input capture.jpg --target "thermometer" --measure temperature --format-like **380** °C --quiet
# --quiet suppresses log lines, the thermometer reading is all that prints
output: **-23.5** °C
